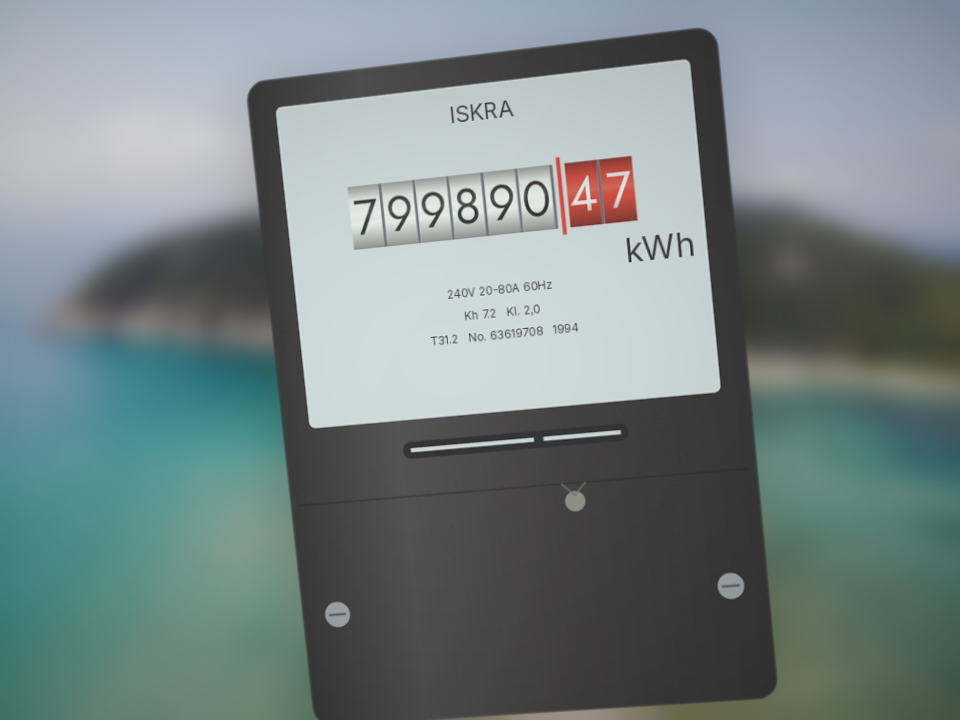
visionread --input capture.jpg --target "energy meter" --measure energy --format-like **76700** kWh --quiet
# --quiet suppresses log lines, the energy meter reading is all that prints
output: **799890.47** kWh
